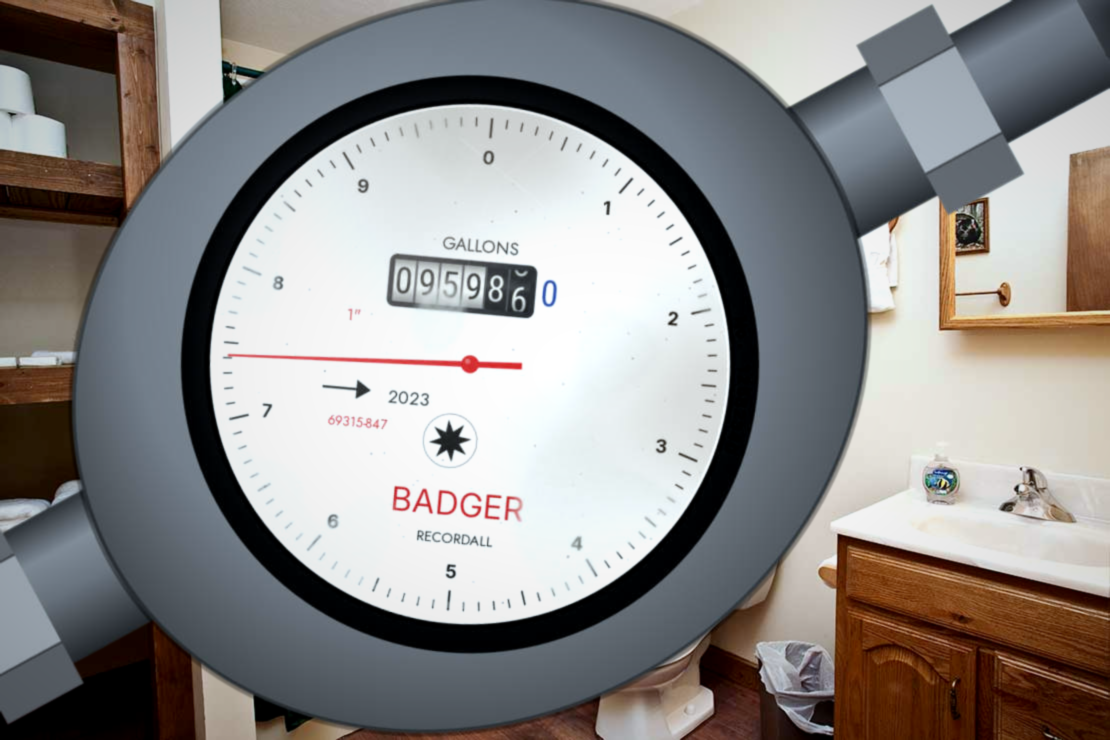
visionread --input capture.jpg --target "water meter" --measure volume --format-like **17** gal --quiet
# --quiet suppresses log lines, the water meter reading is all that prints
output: **959857.4** gal
